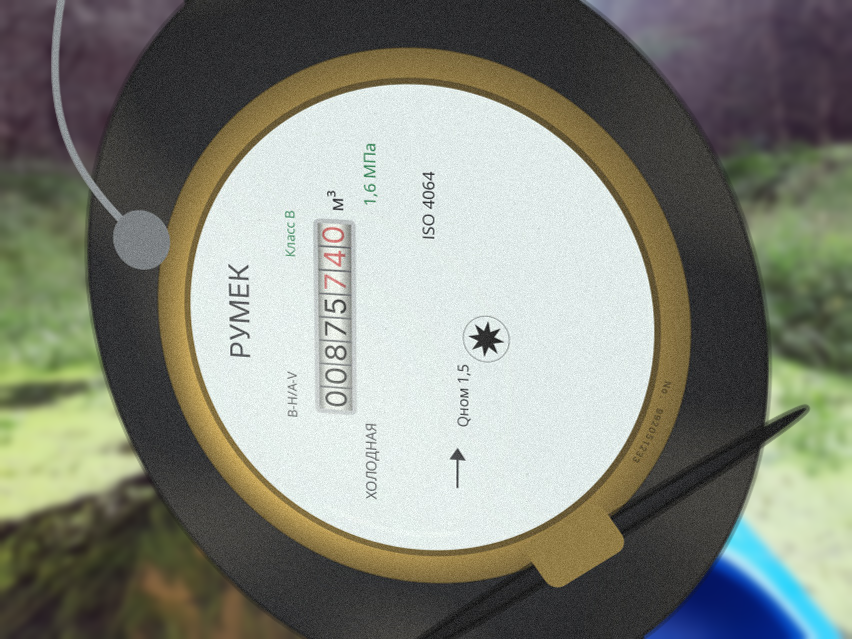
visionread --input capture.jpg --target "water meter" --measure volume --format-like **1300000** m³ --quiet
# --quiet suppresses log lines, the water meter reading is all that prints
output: **875.740** m³
